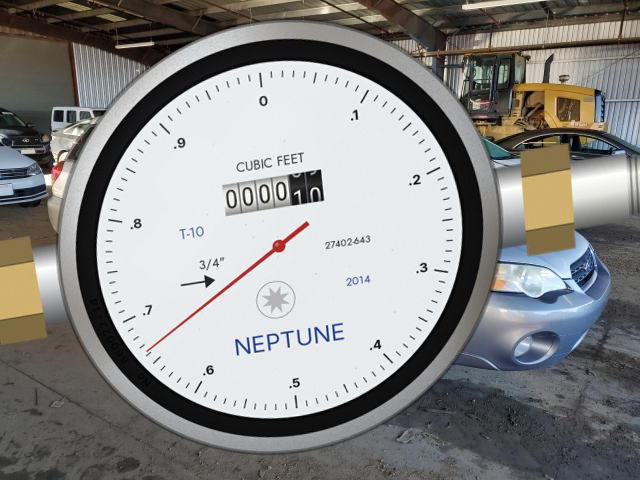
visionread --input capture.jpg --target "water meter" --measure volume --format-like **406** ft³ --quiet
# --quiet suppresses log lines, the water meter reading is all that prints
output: **9.66** ft³
